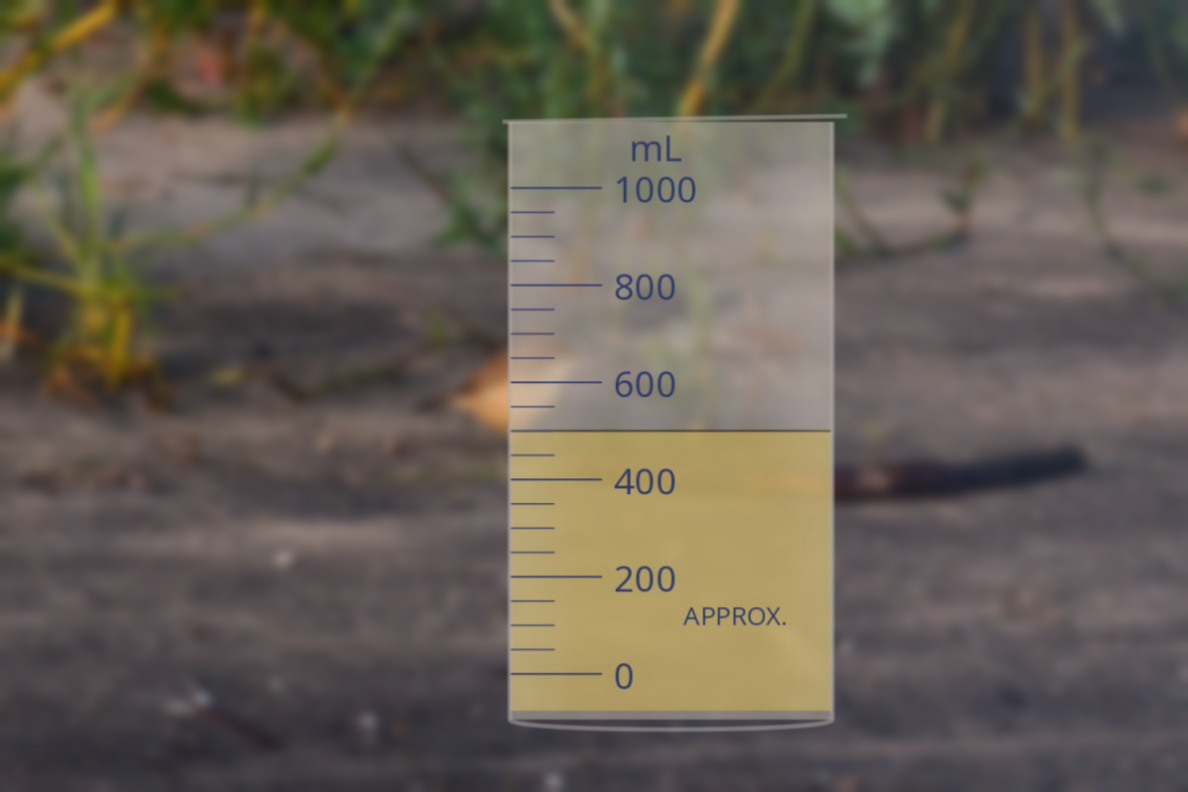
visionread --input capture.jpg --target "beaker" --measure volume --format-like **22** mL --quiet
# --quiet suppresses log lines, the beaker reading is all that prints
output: **500** mL
